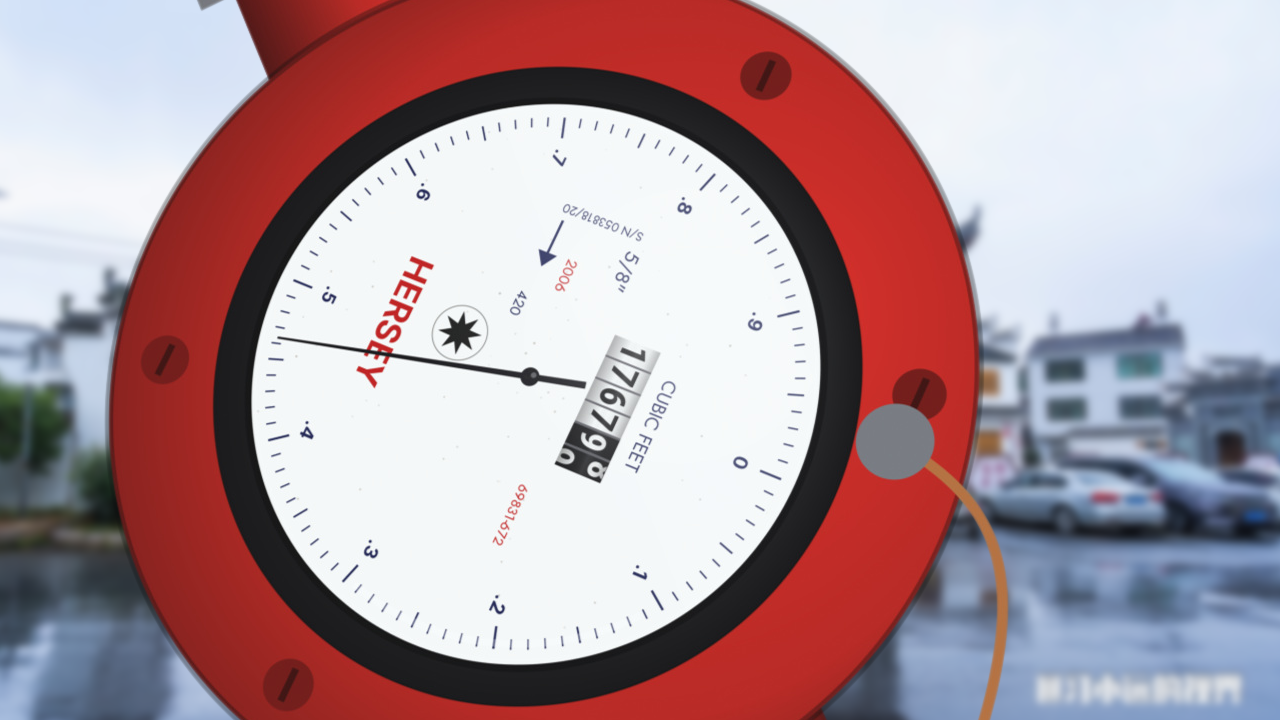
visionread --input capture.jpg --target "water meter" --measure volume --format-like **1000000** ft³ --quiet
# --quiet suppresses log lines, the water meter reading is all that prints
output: **176798.46** ft³
